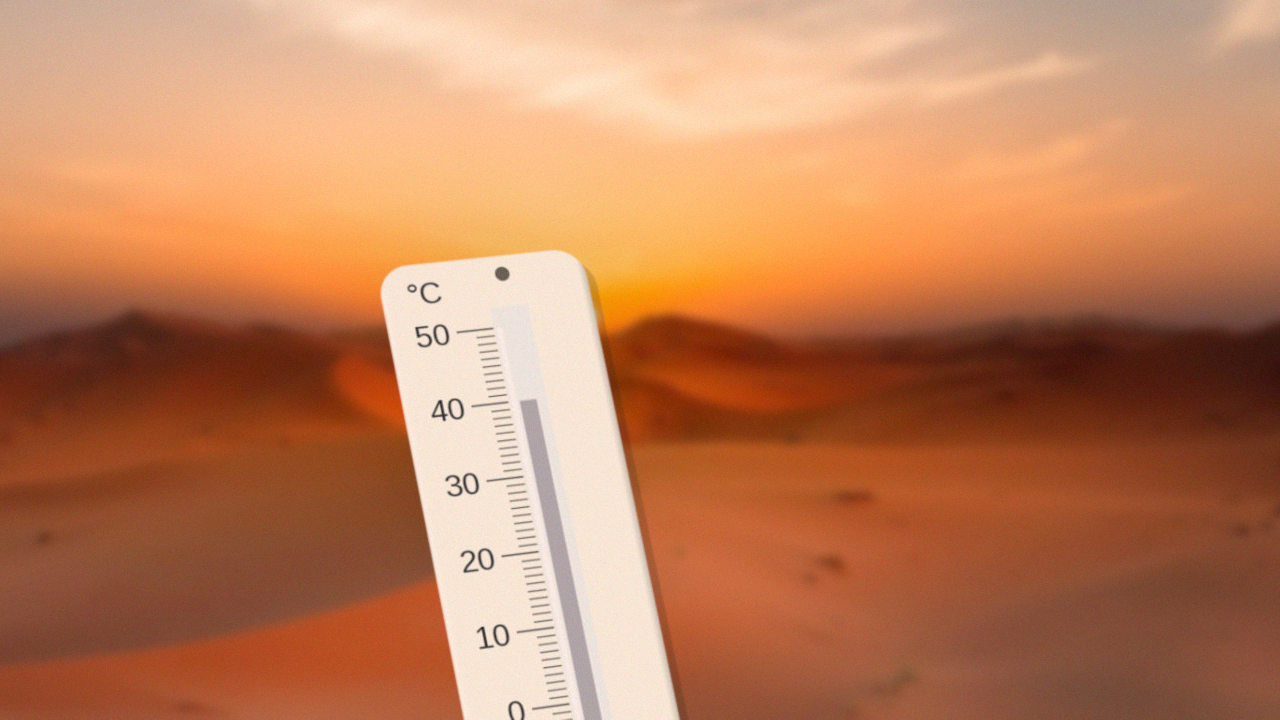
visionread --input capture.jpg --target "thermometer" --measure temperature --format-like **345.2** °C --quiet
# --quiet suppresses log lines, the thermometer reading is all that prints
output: **40** °C
